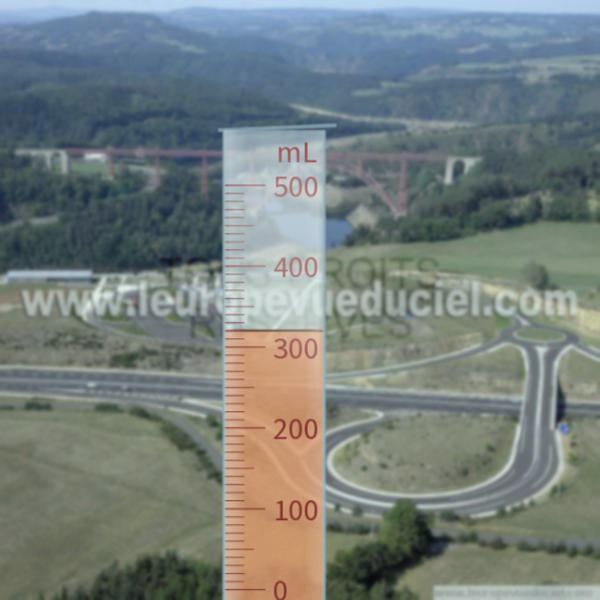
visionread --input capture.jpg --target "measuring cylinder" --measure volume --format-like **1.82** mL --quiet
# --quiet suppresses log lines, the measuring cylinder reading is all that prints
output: **320** mL
